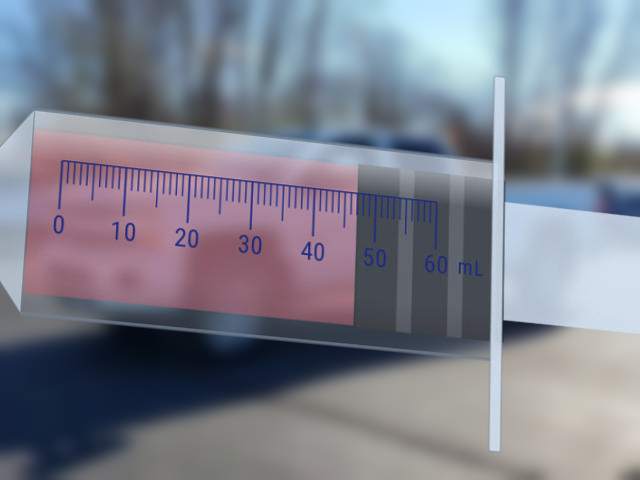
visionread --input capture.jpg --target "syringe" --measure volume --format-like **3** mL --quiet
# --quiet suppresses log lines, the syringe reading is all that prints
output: **47** mL
